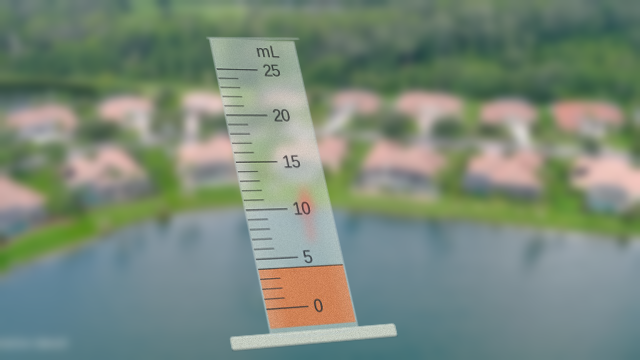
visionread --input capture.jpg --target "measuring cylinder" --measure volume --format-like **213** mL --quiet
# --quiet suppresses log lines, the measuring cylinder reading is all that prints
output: **4** mL
